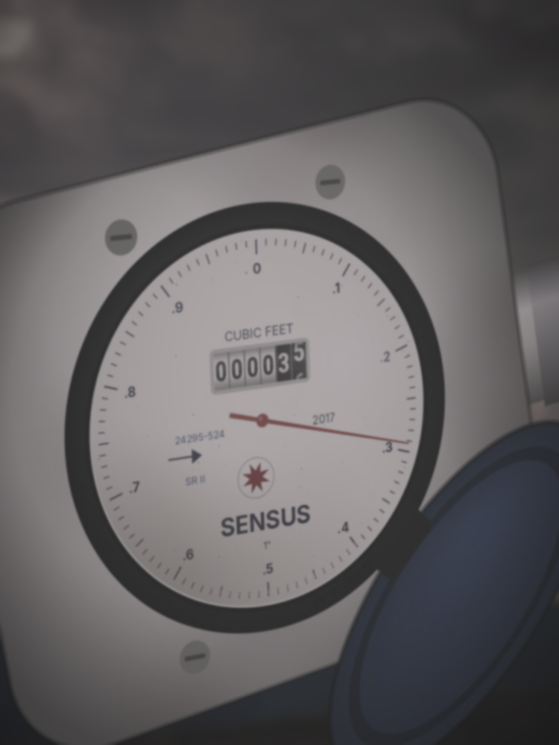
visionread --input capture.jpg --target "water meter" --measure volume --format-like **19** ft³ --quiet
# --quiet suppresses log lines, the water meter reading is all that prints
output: **35.29** ft³
